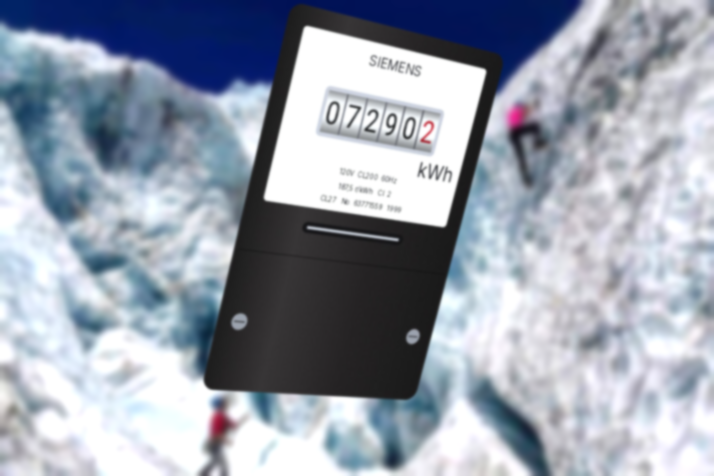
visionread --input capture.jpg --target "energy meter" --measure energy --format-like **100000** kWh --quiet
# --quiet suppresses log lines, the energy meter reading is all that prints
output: **7290.2** kWh
